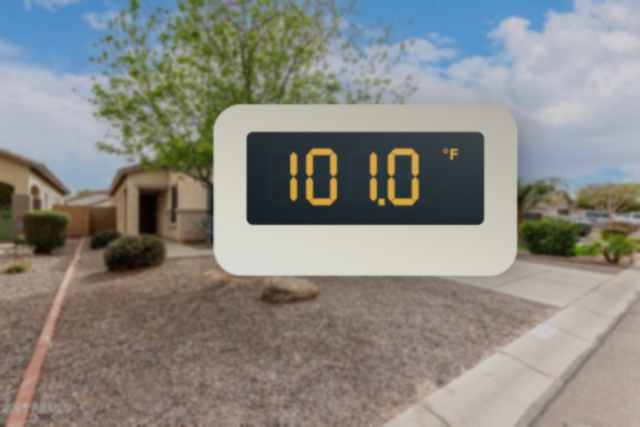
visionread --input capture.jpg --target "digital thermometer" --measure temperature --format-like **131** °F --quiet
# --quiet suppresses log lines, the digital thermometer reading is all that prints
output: **101.0** °F
